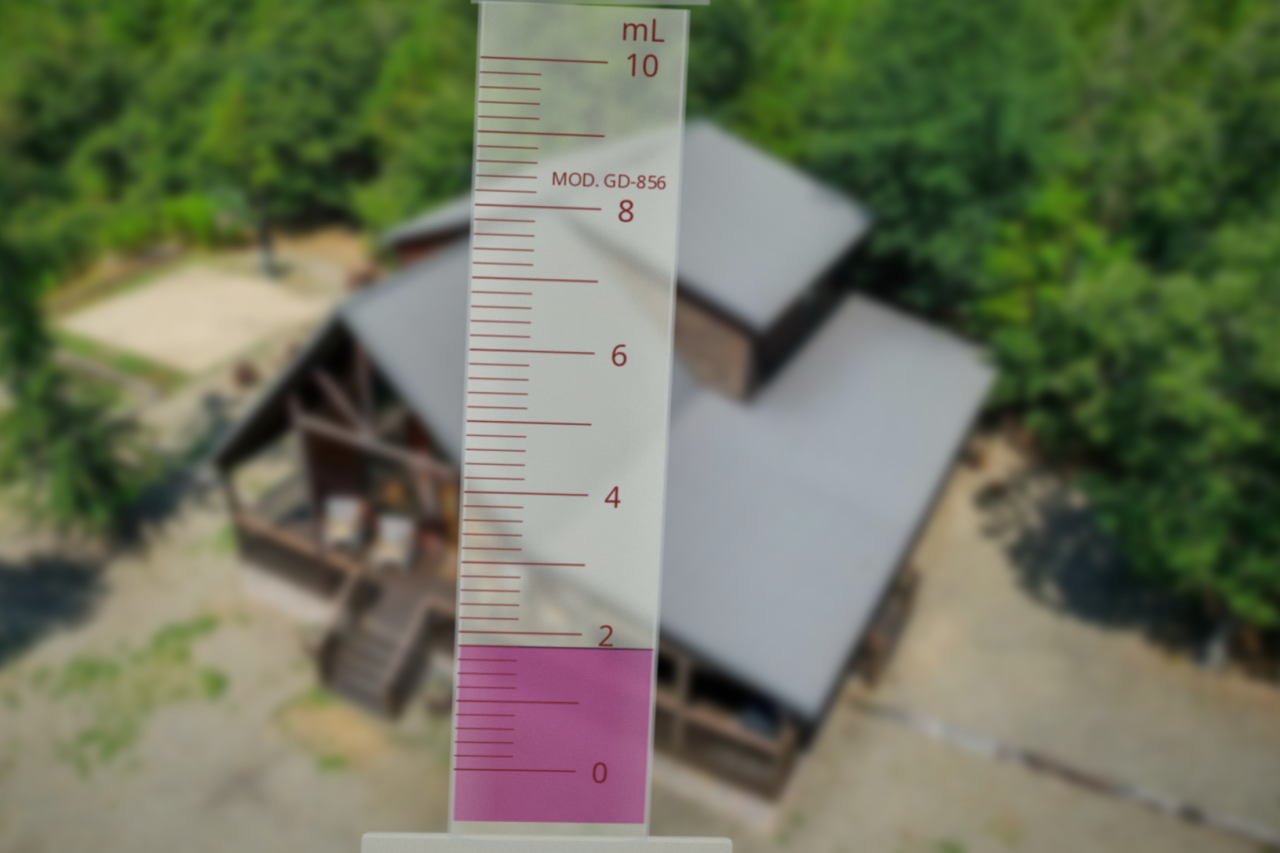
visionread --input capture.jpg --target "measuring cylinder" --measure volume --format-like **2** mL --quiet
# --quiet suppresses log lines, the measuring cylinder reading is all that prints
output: **1.8** mL
